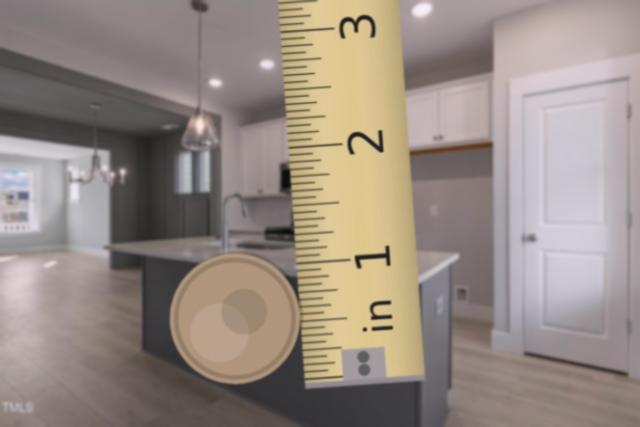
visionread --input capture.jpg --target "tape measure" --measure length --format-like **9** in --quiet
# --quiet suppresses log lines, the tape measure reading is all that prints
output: **1.125** in
